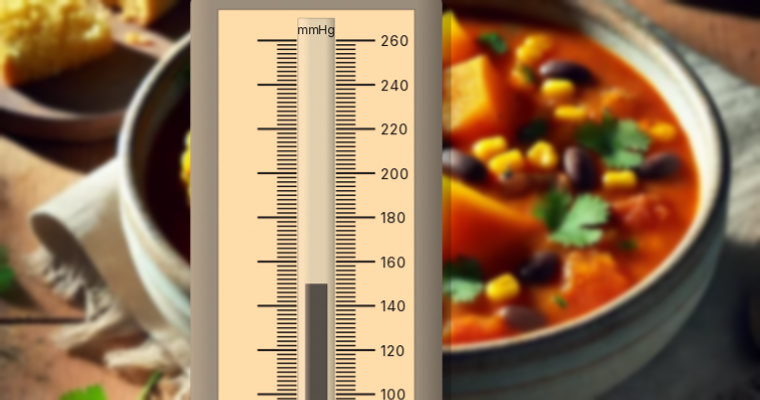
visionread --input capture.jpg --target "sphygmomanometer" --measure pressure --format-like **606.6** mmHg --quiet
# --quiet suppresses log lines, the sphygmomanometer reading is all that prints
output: **150** mmHg
